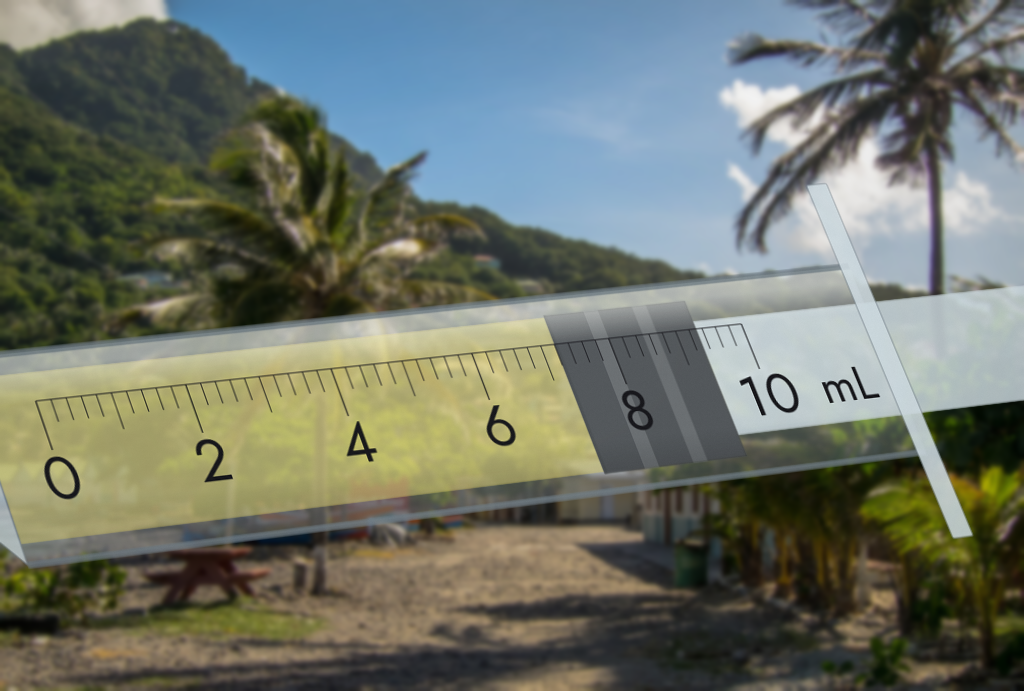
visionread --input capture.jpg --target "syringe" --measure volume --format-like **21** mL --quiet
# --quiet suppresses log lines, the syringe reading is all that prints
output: **7.2** mL
